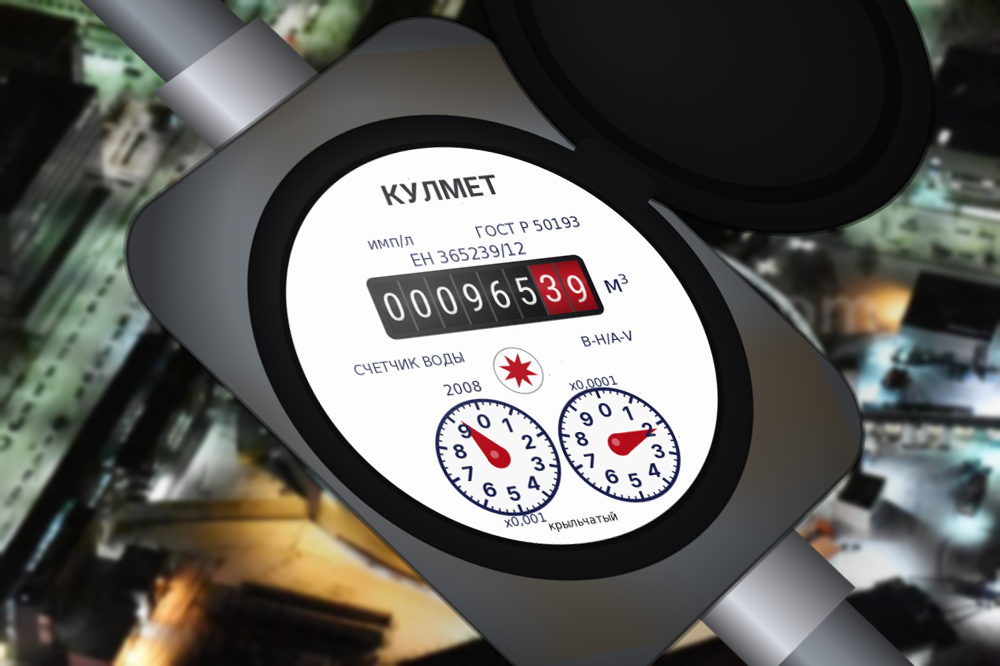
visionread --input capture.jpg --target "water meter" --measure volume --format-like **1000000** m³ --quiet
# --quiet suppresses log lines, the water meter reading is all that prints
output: **965.3892** m³
